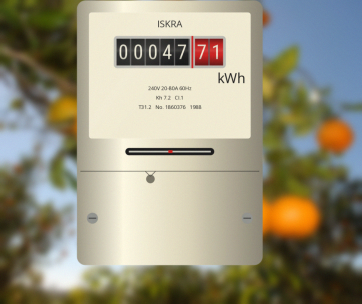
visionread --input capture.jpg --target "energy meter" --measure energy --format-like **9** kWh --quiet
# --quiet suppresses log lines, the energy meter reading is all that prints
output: **47.71** kWh
